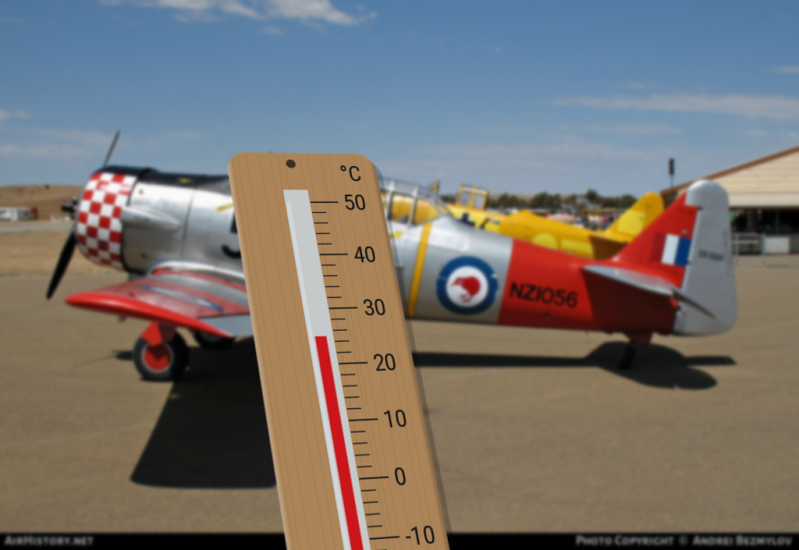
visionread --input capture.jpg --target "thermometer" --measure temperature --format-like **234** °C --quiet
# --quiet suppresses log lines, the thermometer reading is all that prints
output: **25** °C
